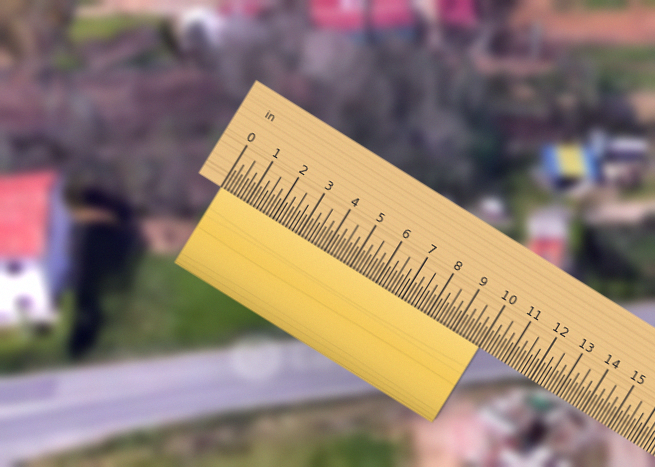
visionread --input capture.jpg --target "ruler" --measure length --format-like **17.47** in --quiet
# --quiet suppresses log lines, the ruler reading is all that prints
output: **10** in
